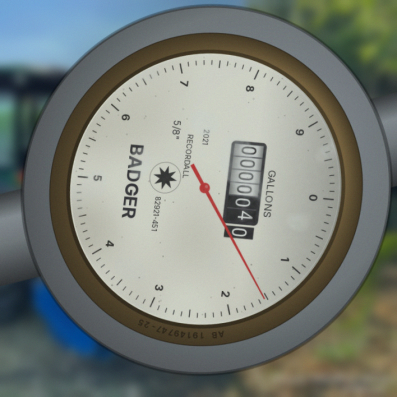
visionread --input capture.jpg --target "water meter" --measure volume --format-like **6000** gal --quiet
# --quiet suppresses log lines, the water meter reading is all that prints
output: **41.5** gal
